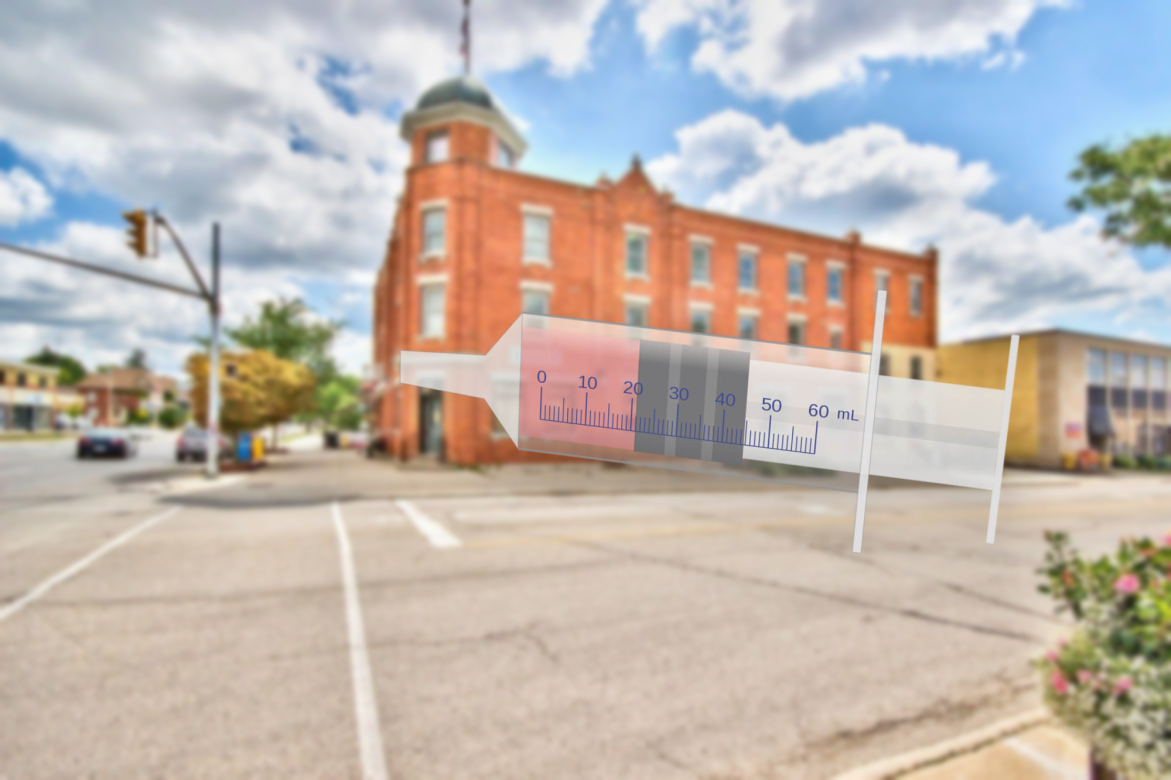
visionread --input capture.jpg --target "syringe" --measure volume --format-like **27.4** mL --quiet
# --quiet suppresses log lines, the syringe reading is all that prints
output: **21** mL
